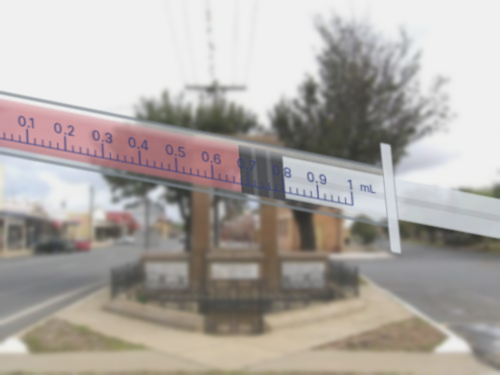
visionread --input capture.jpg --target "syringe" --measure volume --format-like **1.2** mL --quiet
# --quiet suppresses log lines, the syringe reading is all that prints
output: **0.68** mL
